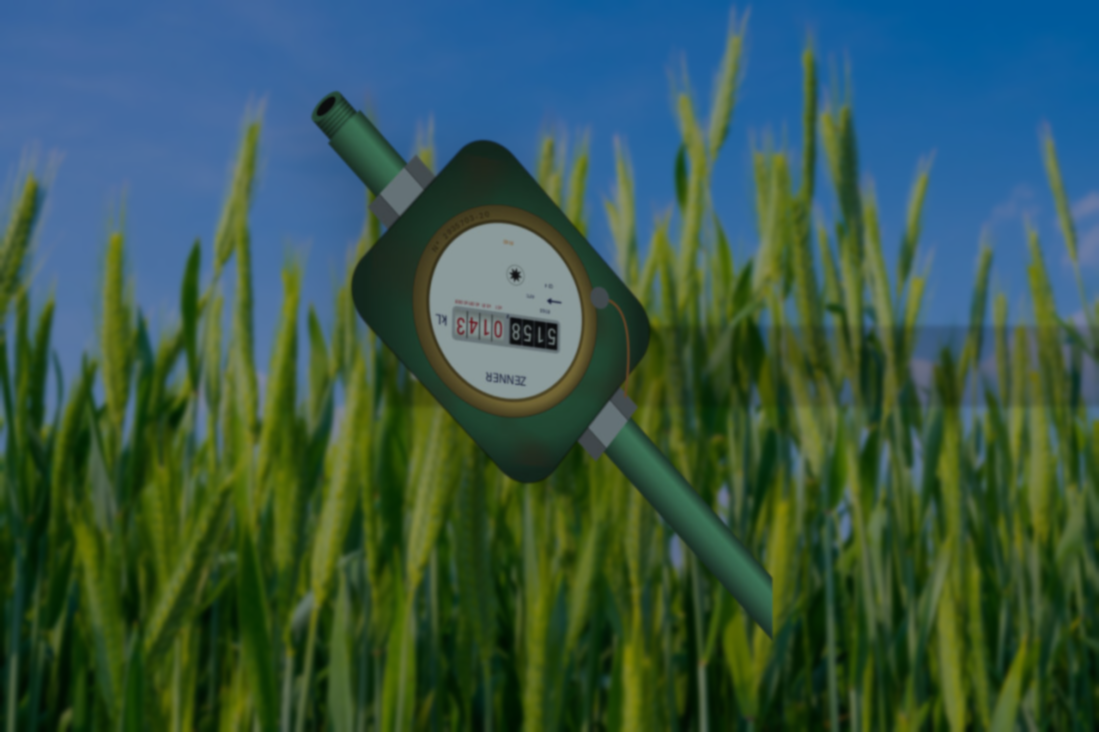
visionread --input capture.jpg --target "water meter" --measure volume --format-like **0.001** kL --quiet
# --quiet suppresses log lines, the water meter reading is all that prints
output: **5158.0143** kL
